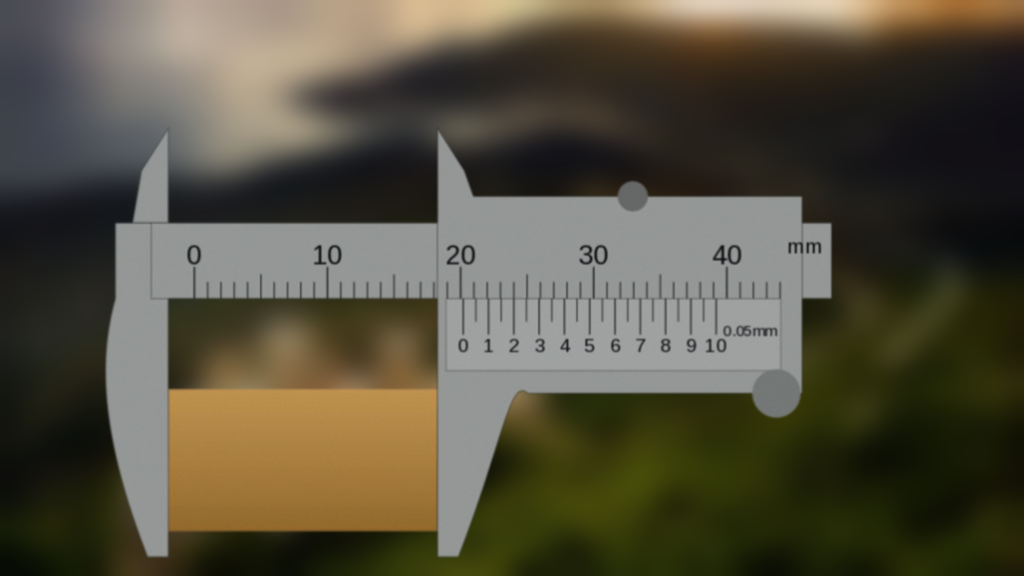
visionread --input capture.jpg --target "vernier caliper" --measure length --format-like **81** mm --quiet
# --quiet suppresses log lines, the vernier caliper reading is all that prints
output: **20.2** mm
